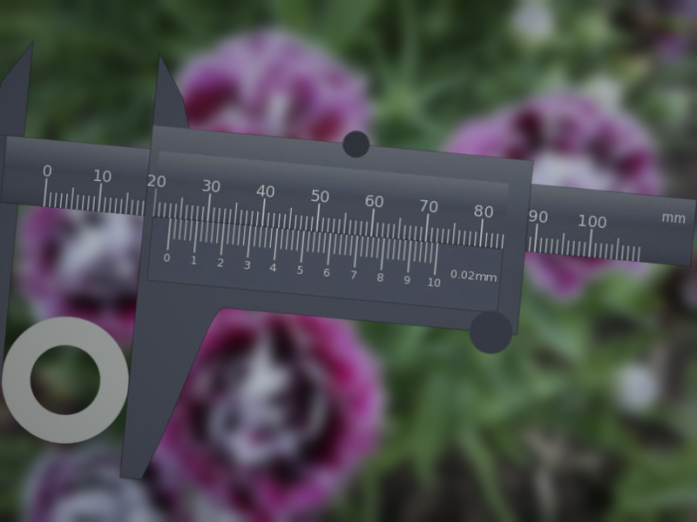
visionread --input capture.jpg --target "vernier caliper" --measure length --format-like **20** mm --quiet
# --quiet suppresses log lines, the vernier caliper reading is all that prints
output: **23.2** mm
